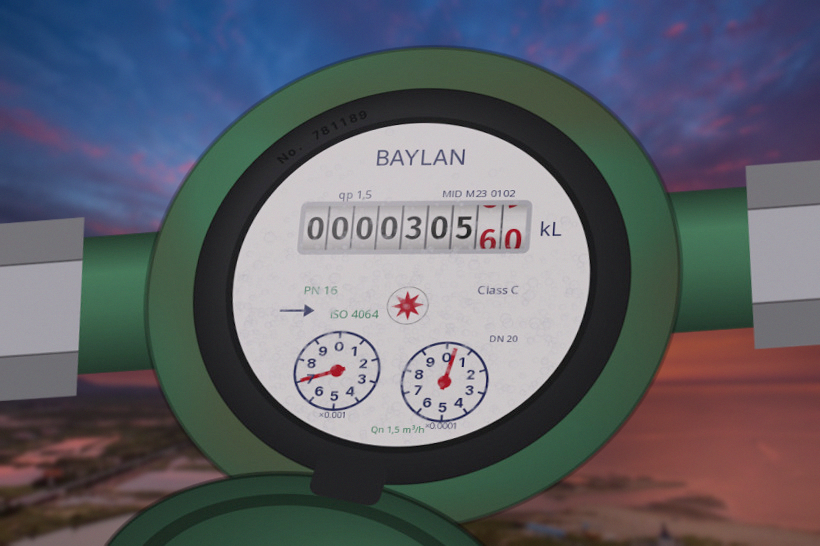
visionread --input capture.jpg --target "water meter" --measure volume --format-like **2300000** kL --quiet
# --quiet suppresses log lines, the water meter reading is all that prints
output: **305.5970** kL
